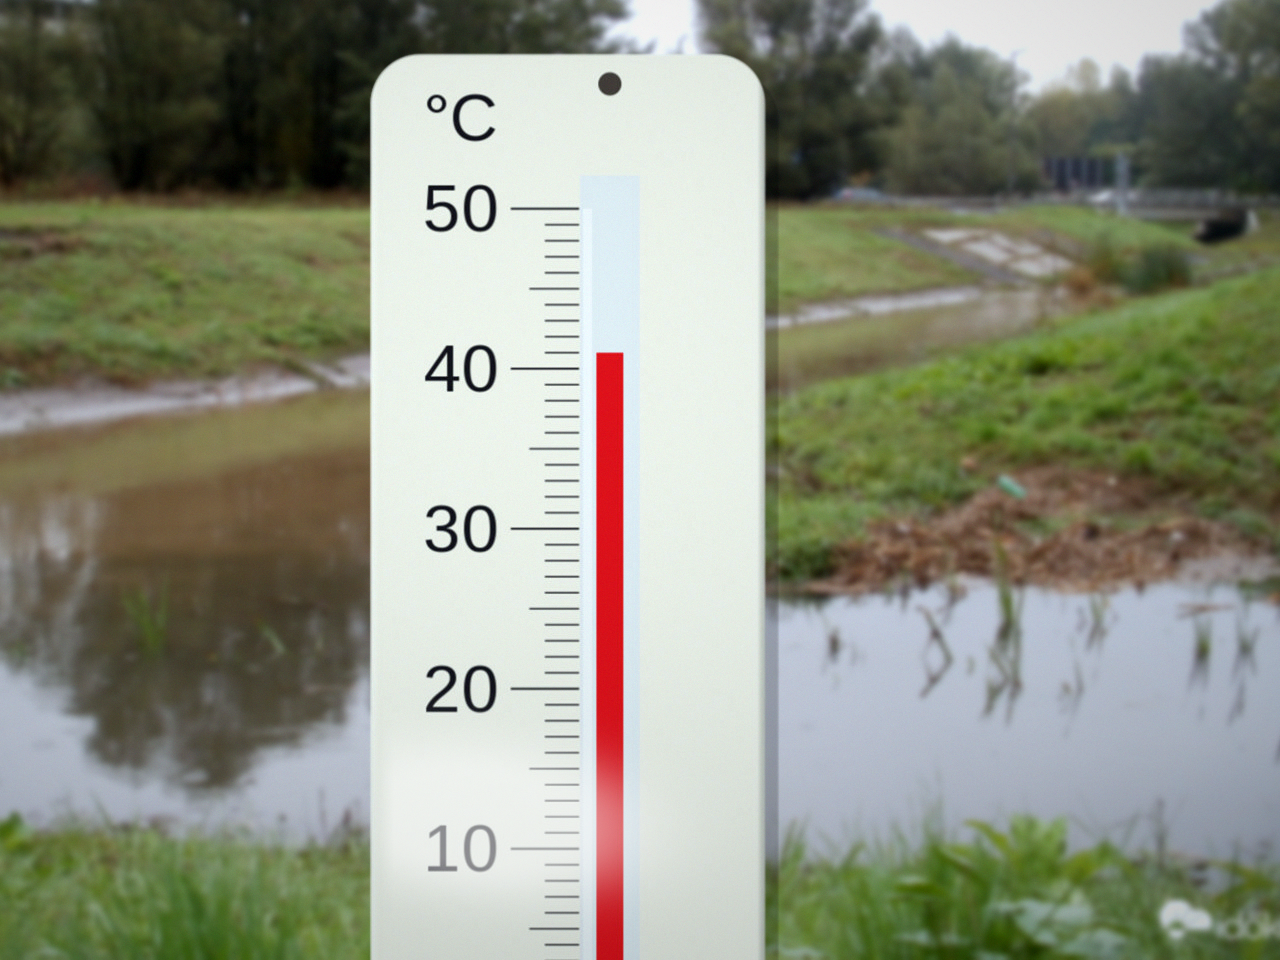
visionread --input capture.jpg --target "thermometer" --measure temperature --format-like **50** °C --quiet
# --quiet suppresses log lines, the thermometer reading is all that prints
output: **41** °C
